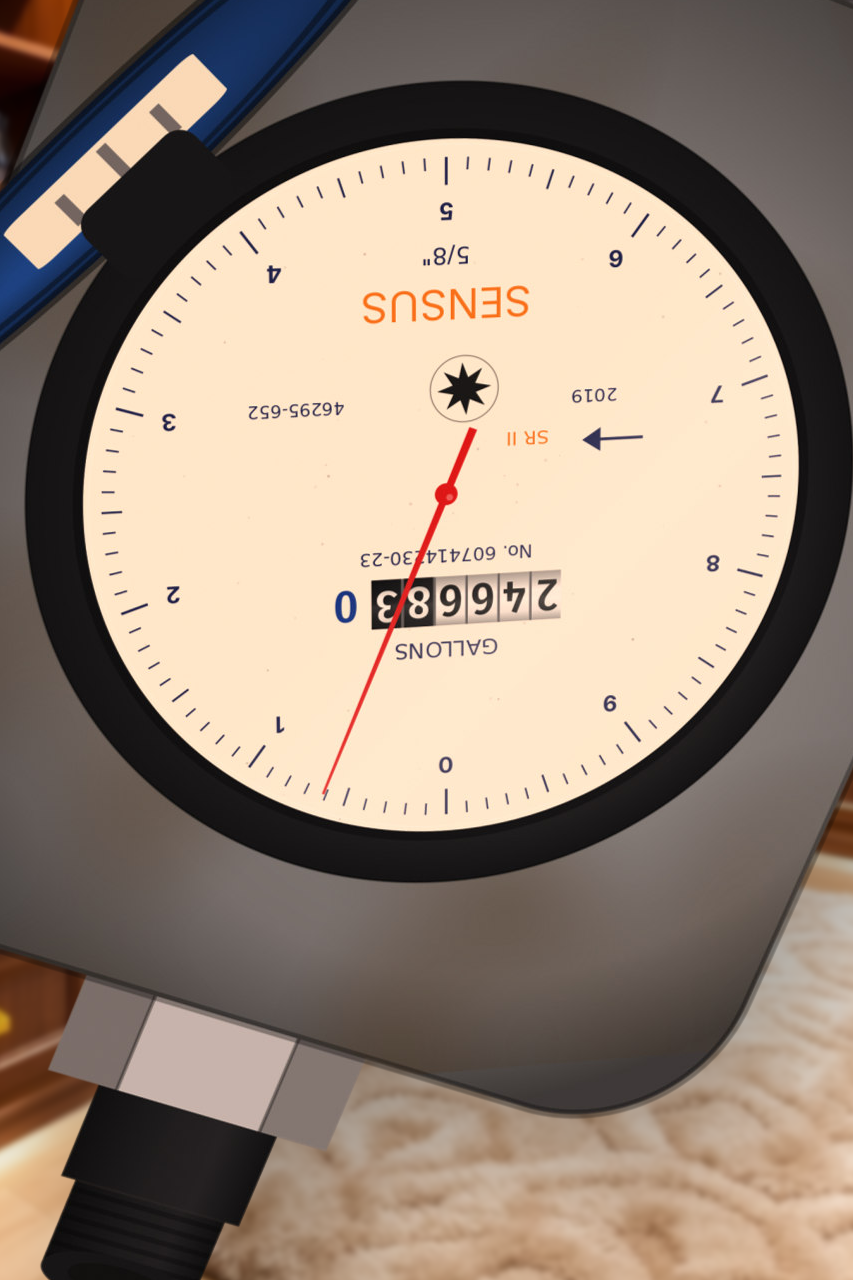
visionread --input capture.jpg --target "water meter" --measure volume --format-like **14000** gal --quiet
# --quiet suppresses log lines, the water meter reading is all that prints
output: **2466830.6** gal
